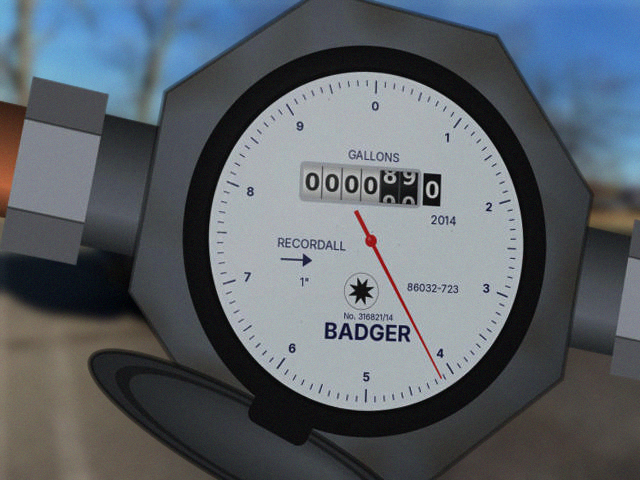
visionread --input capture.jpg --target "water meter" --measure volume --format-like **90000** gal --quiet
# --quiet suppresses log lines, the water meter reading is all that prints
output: **894.1** gal
